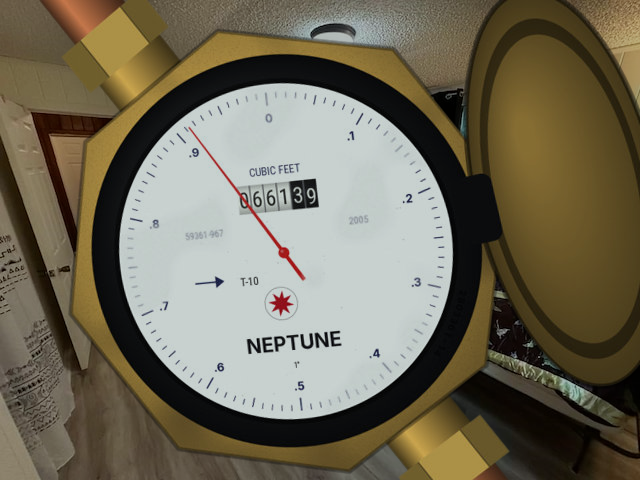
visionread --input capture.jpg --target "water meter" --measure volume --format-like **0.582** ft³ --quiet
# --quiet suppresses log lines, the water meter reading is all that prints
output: **66138.91** ft³
